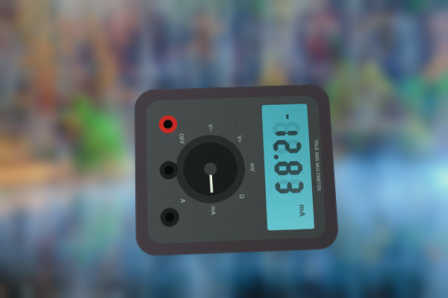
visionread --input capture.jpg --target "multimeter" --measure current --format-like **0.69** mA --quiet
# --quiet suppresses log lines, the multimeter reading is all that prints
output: **-12.83** mA
